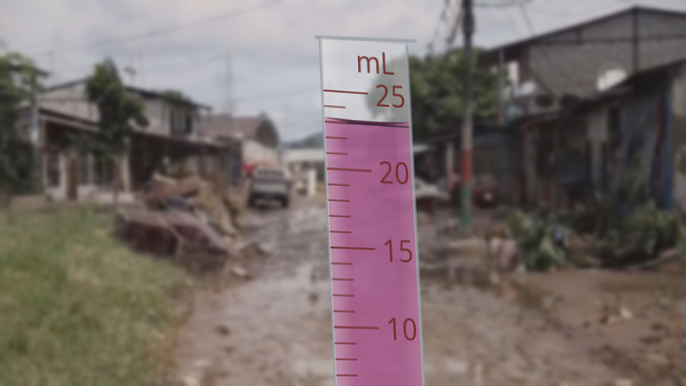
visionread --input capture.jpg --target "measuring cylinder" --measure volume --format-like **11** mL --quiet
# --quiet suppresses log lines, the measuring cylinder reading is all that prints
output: **23** mL
